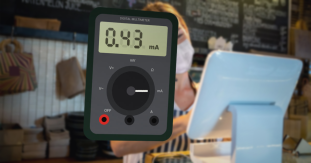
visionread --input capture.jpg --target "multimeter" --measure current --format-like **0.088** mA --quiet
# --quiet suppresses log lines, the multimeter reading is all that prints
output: **0.43** mA
